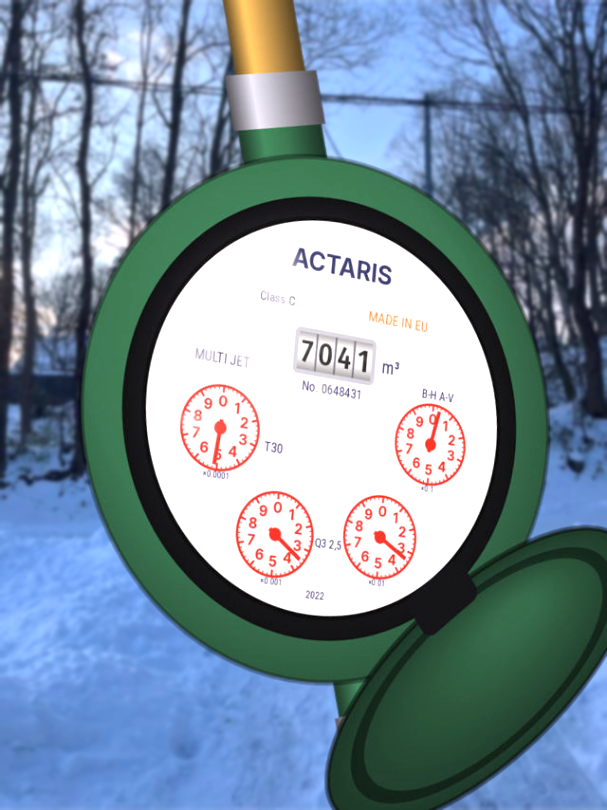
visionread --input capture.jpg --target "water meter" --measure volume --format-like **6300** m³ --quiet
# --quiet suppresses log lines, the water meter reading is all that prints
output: **7041.0335** m³
